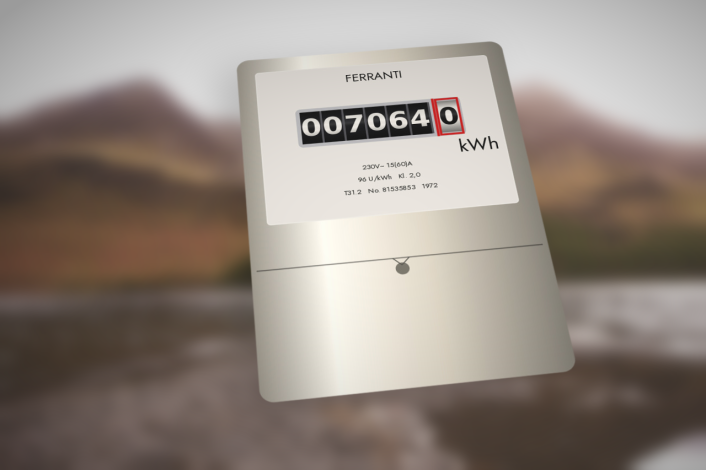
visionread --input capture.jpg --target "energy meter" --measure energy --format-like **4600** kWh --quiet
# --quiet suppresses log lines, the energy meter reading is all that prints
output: **7064.0** kWh
